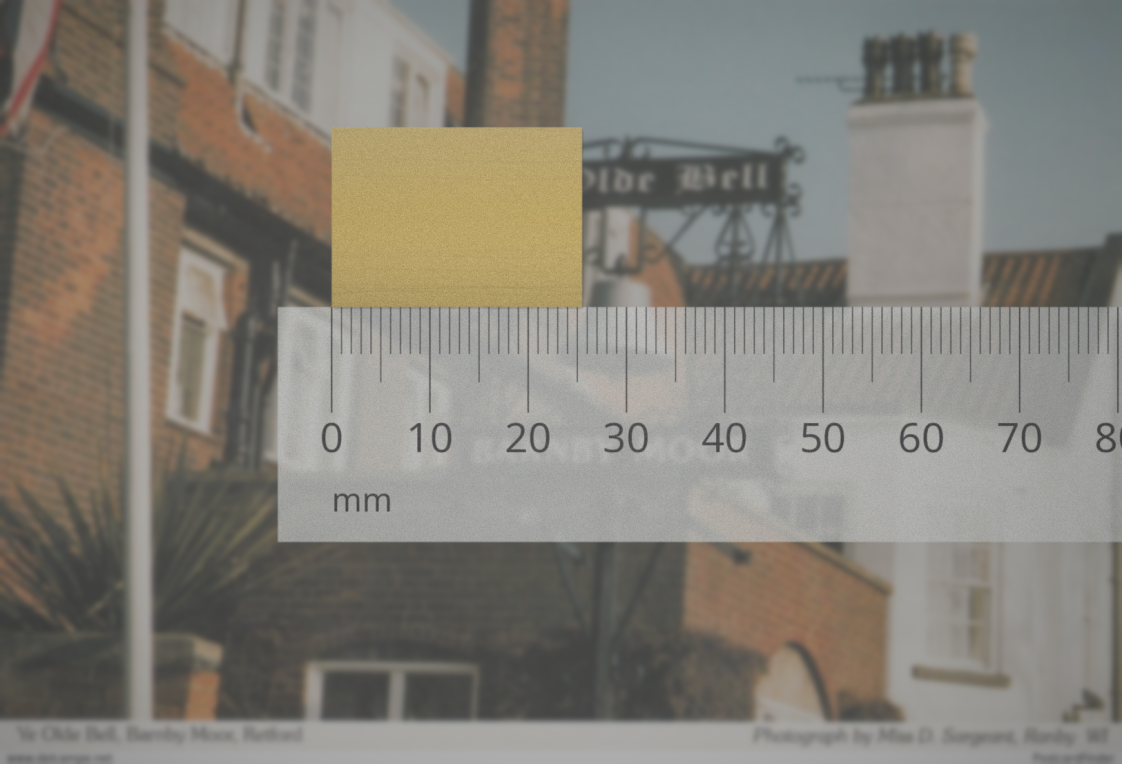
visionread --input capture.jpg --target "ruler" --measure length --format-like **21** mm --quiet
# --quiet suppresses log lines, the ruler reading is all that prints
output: **25.5** mm
